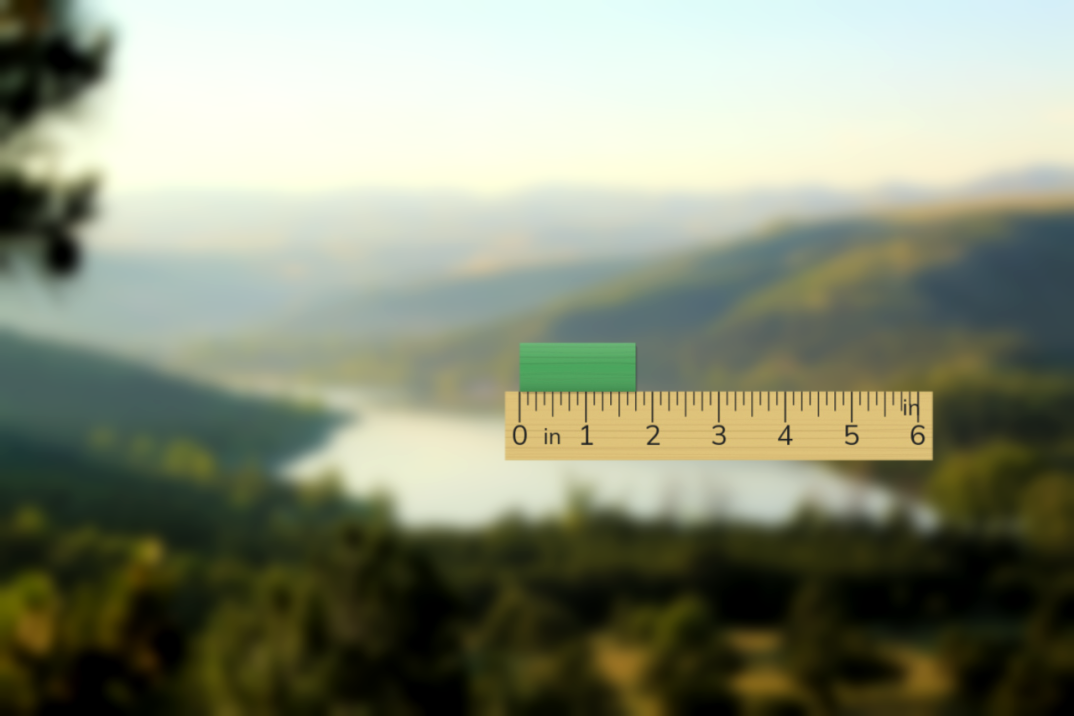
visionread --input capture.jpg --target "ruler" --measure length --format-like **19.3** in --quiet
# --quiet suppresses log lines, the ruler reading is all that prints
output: **1.75** in
